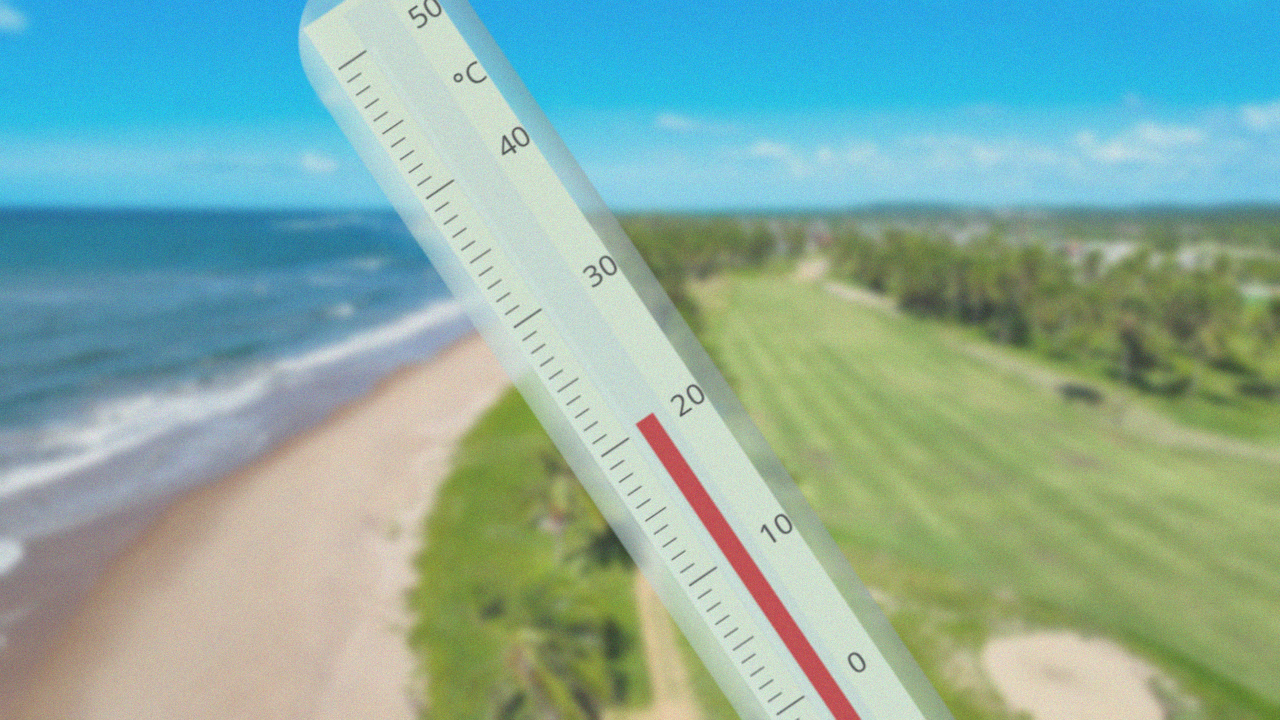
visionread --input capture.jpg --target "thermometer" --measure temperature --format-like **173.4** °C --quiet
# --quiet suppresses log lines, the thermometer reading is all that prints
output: **20.5** °C
